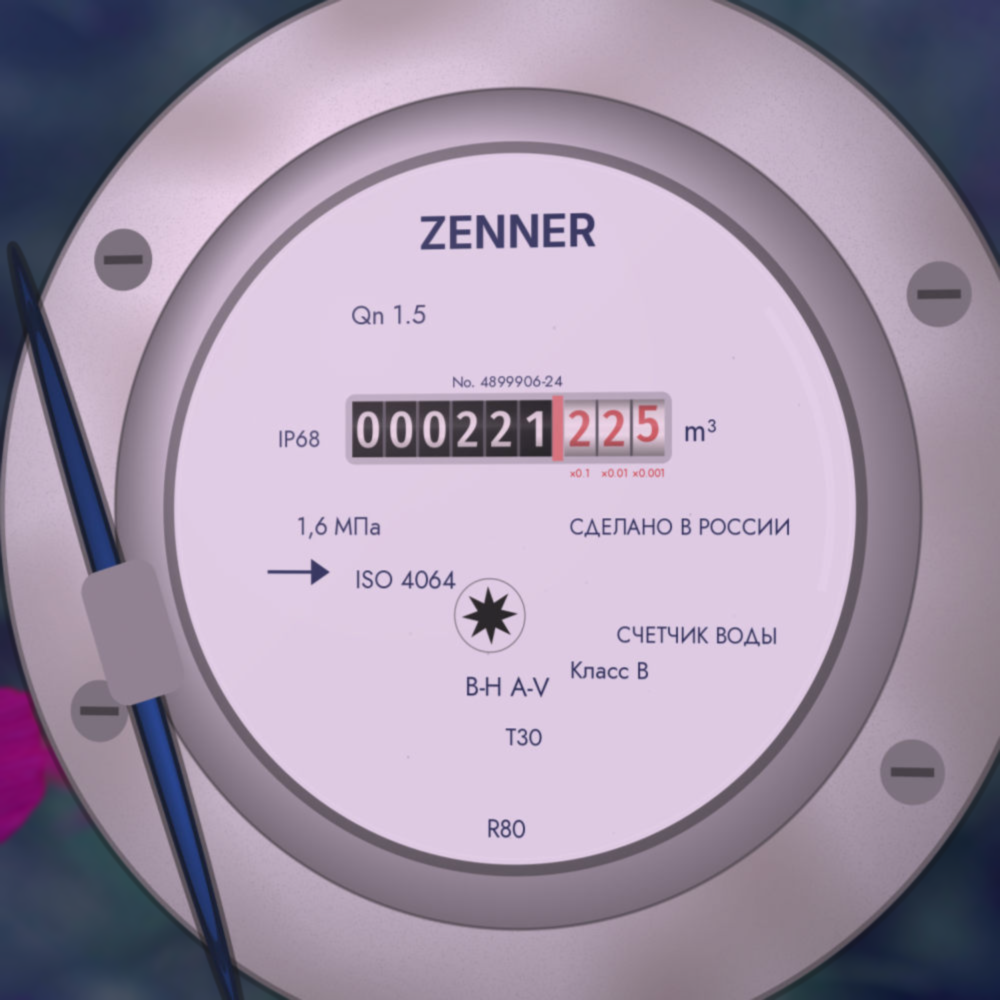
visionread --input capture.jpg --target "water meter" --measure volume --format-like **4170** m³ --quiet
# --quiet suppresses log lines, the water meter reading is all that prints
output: **221.225** m³
